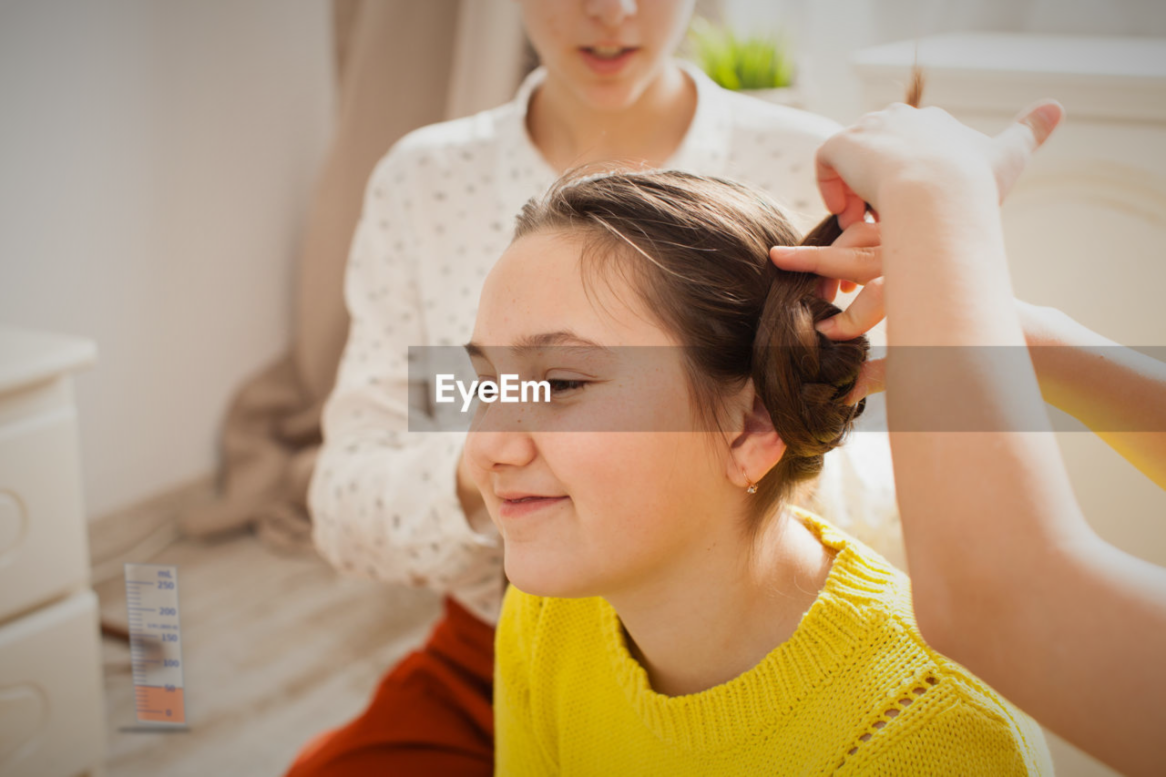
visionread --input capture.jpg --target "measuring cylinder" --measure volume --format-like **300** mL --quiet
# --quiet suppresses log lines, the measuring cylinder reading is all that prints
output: **50** mL
